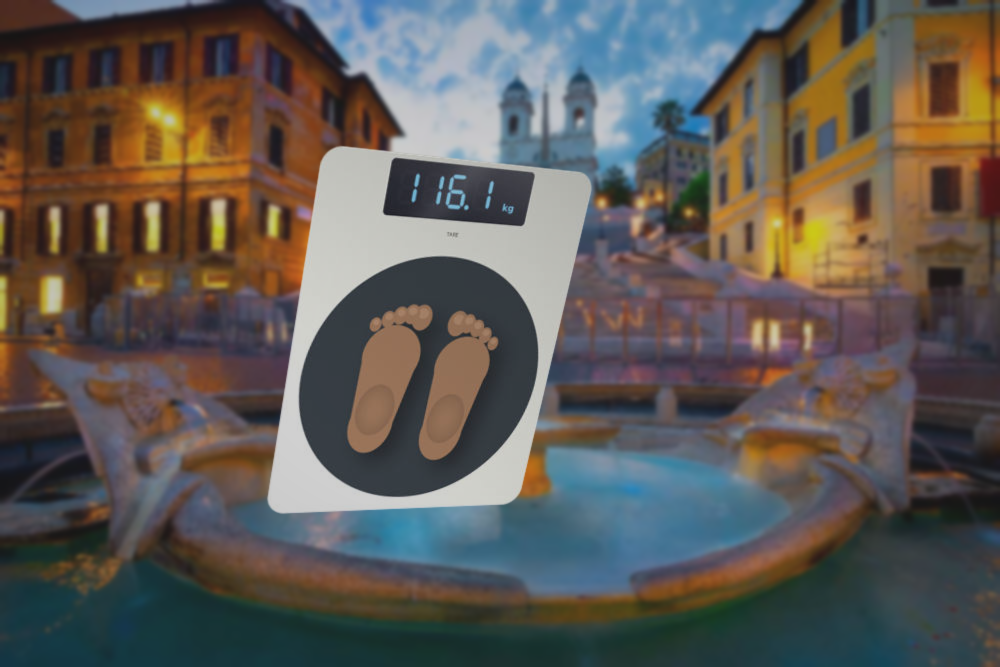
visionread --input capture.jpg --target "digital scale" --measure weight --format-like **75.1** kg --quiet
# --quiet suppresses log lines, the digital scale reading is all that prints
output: **116.1** kg
